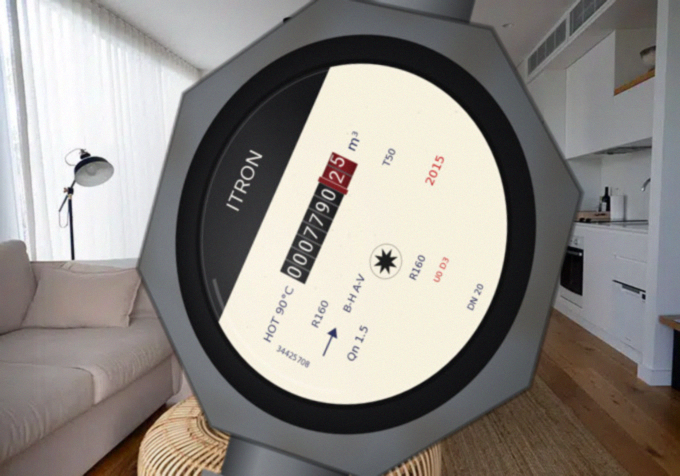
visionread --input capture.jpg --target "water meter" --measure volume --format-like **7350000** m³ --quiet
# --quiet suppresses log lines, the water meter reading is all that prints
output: **7790.25** m³
